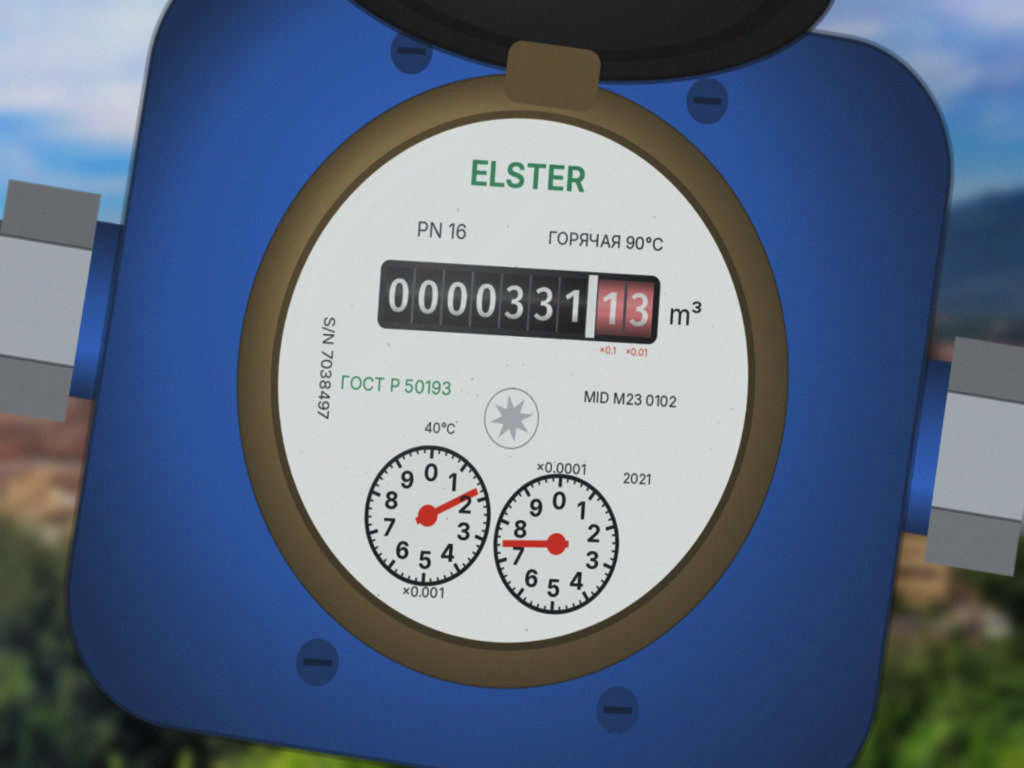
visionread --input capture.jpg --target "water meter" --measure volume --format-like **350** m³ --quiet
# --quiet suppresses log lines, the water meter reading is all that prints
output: **331.1317** m³
